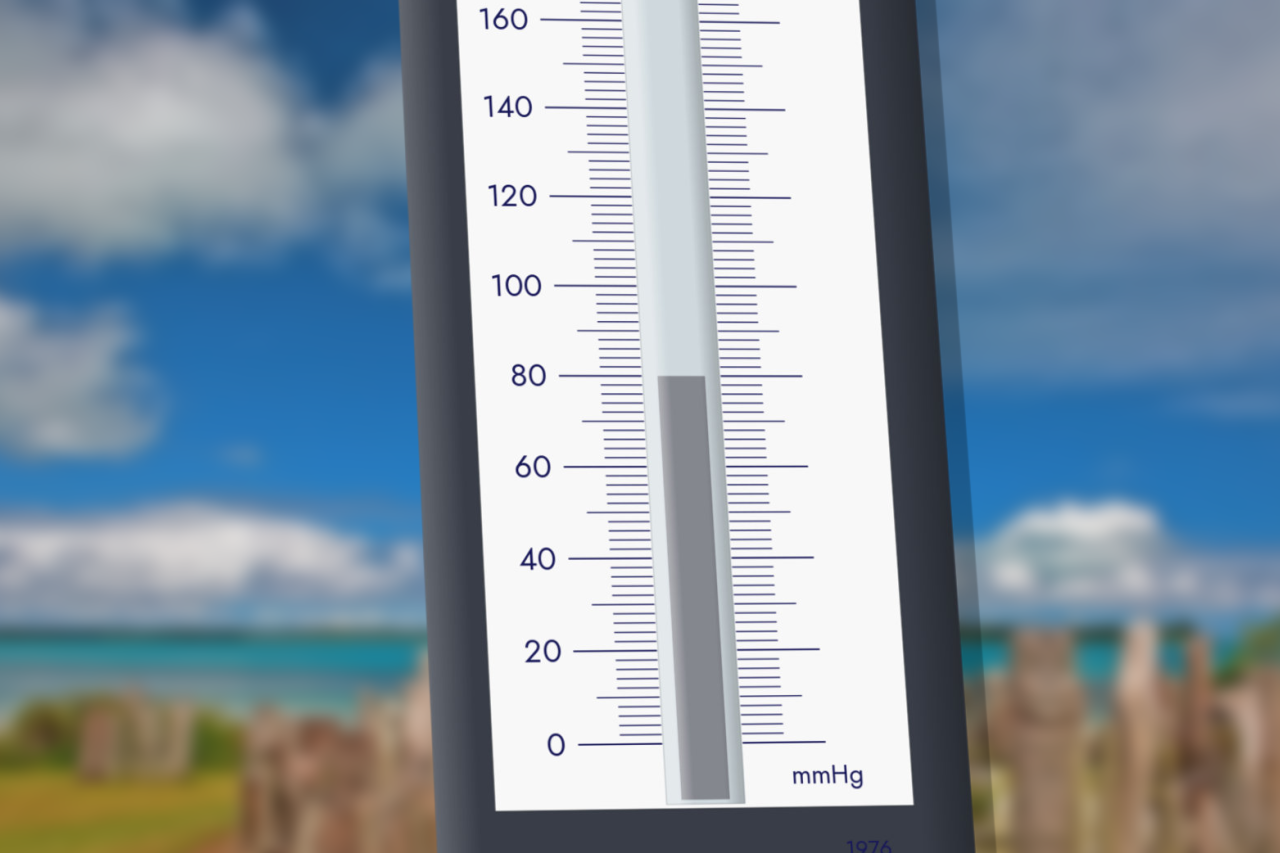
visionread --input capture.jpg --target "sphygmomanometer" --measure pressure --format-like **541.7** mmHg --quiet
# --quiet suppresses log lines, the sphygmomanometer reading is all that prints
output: **80** mmHg
